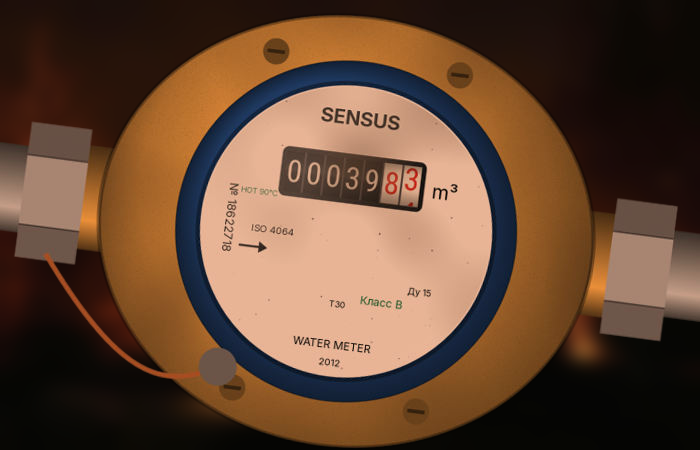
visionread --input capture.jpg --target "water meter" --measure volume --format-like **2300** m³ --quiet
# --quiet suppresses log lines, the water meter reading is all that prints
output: **39.83** m³
